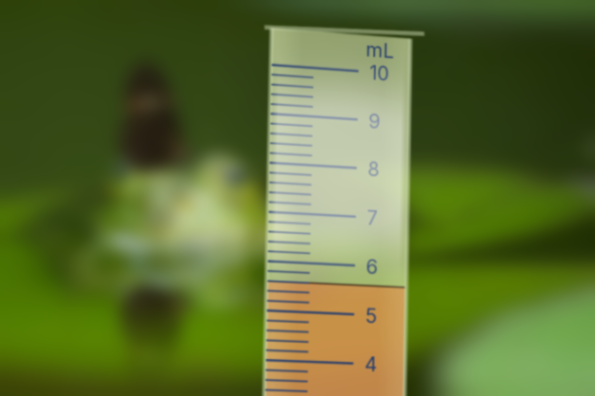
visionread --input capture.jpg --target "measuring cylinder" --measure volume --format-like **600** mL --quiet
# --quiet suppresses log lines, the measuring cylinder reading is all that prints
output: **5.6** mL
